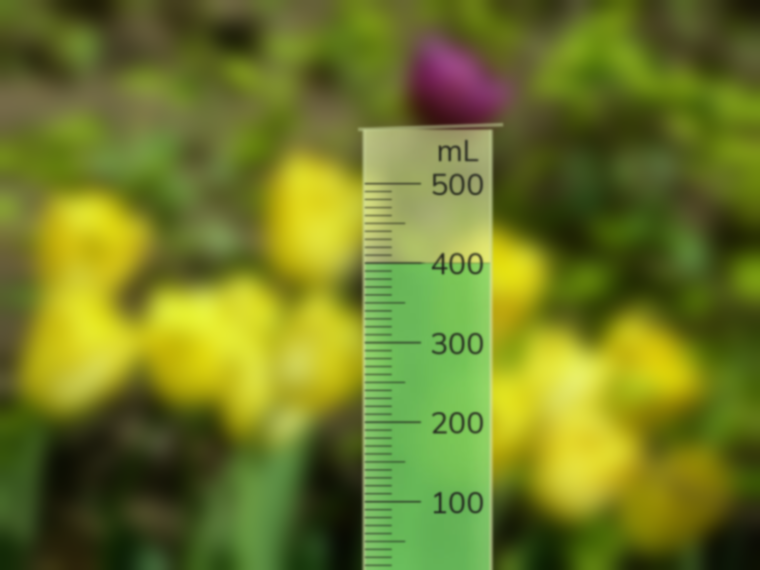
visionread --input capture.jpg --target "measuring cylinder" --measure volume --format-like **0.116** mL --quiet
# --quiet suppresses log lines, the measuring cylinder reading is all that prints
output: **400** mL
